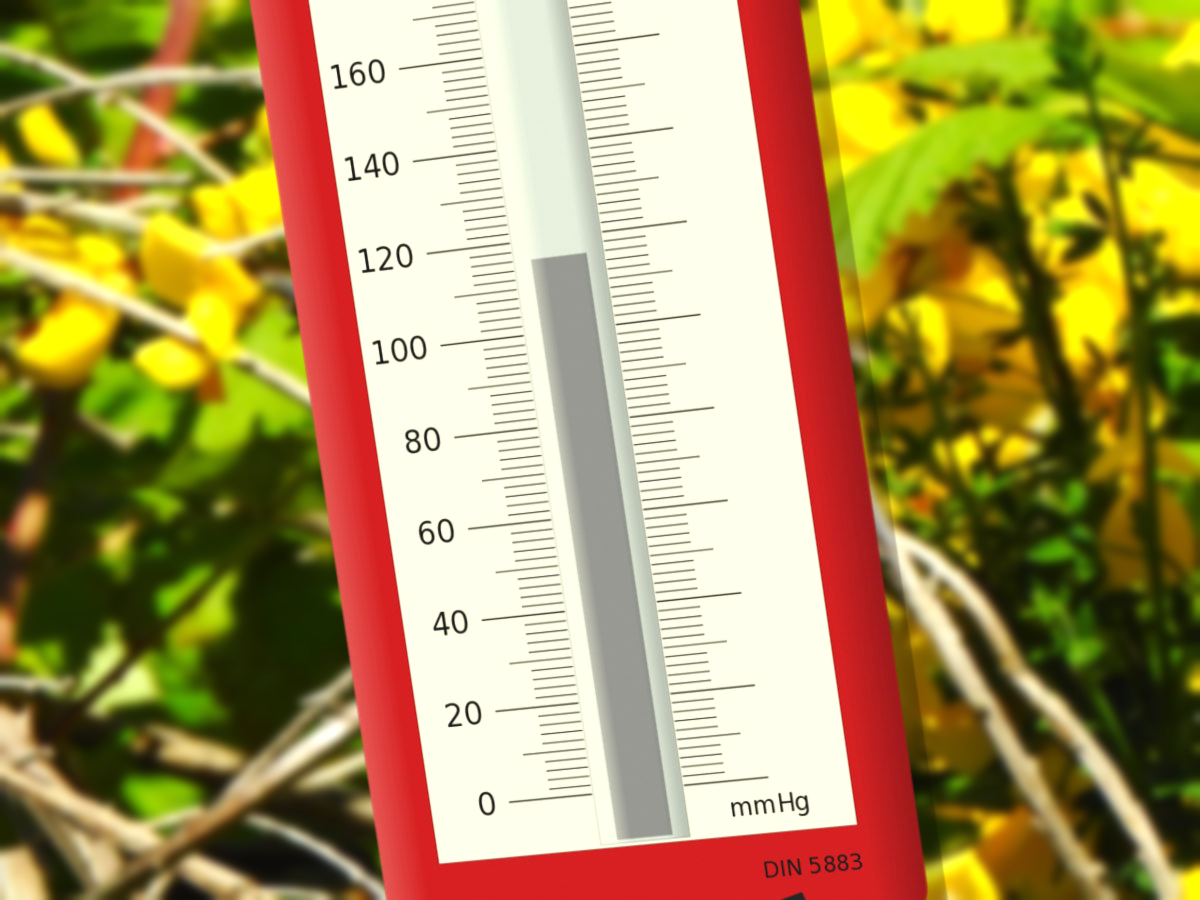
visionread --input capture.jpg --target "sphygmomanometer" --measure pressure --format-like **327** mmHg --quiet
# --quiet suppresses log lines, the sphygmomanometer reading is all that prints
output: **116** mmHg
